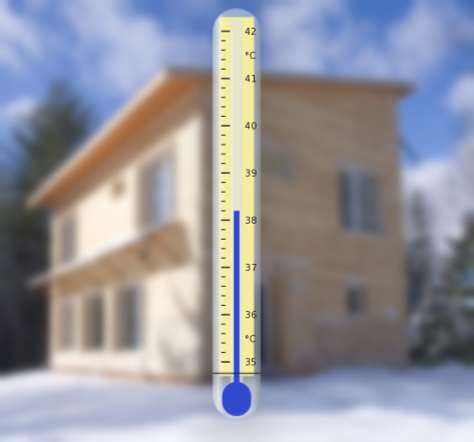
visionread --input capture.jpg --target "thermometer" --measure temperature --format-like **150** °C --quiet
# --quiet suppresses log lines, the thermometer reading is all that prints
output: **38.2** °C
